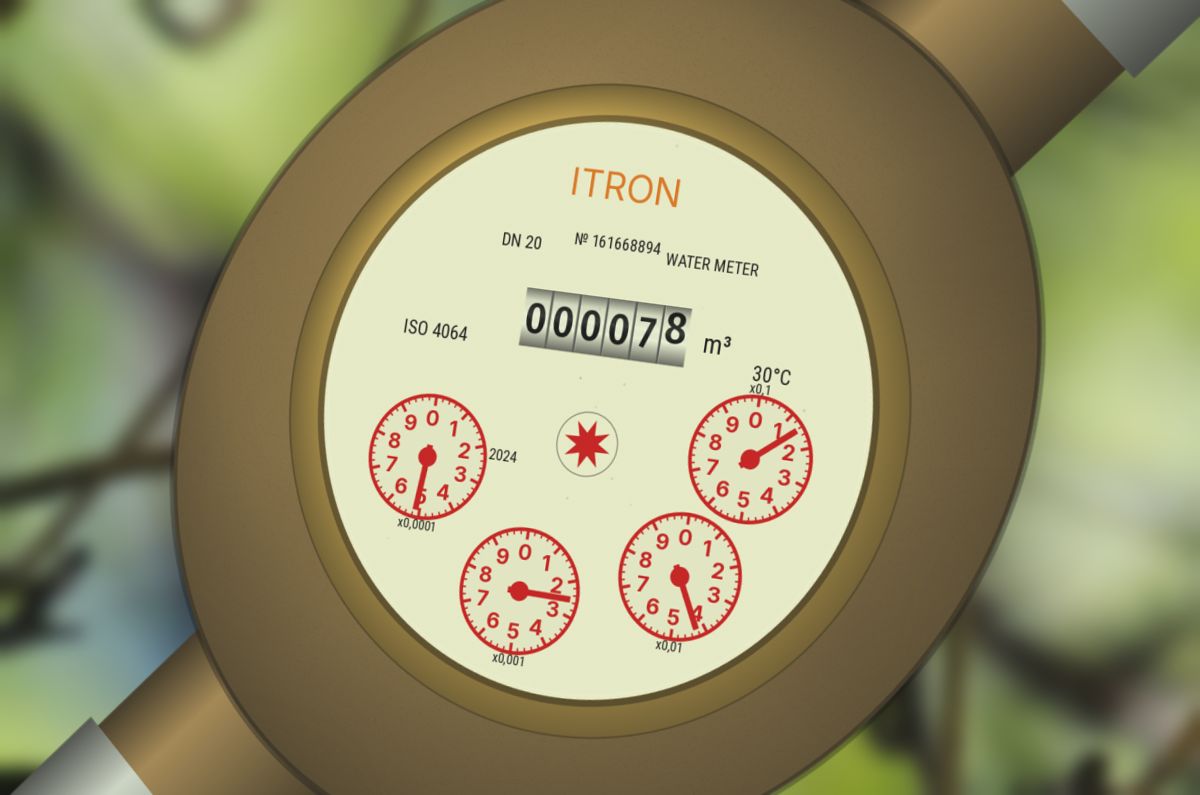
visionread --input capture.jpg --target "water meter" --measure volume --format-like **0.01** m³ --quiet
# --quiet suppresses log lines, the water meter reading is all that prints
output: **78.1425** m³
